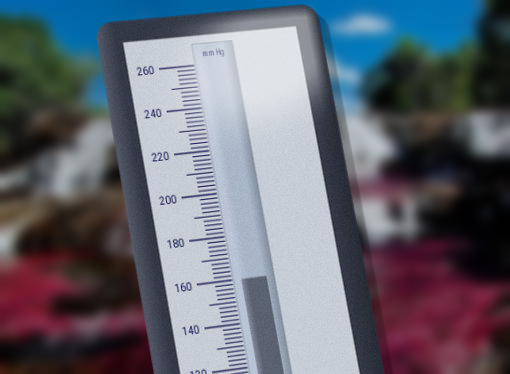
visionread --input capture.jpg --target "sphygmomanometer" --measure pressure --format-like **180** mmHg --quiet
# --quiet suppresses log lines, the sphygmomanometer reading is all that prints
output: **160** mmHg
